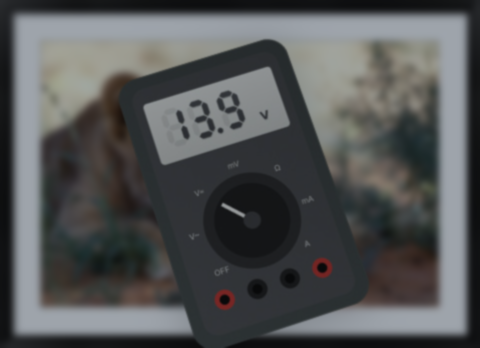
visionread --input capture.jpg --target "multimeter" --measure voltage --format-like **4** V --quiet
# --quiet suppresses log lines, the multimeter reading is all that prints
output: **13.9** V
